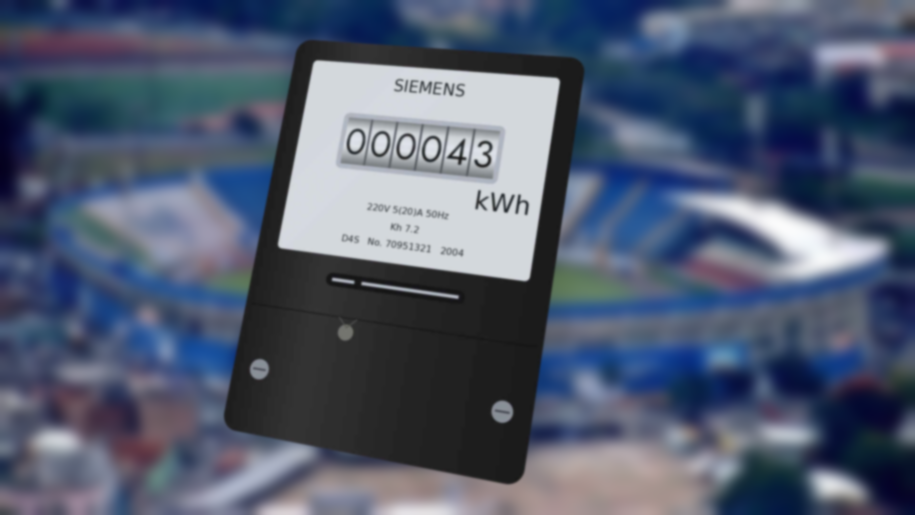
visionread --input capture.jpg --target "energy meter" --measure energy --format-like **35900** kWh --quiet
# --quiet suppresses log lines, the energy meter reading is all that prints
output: **43** kWh
